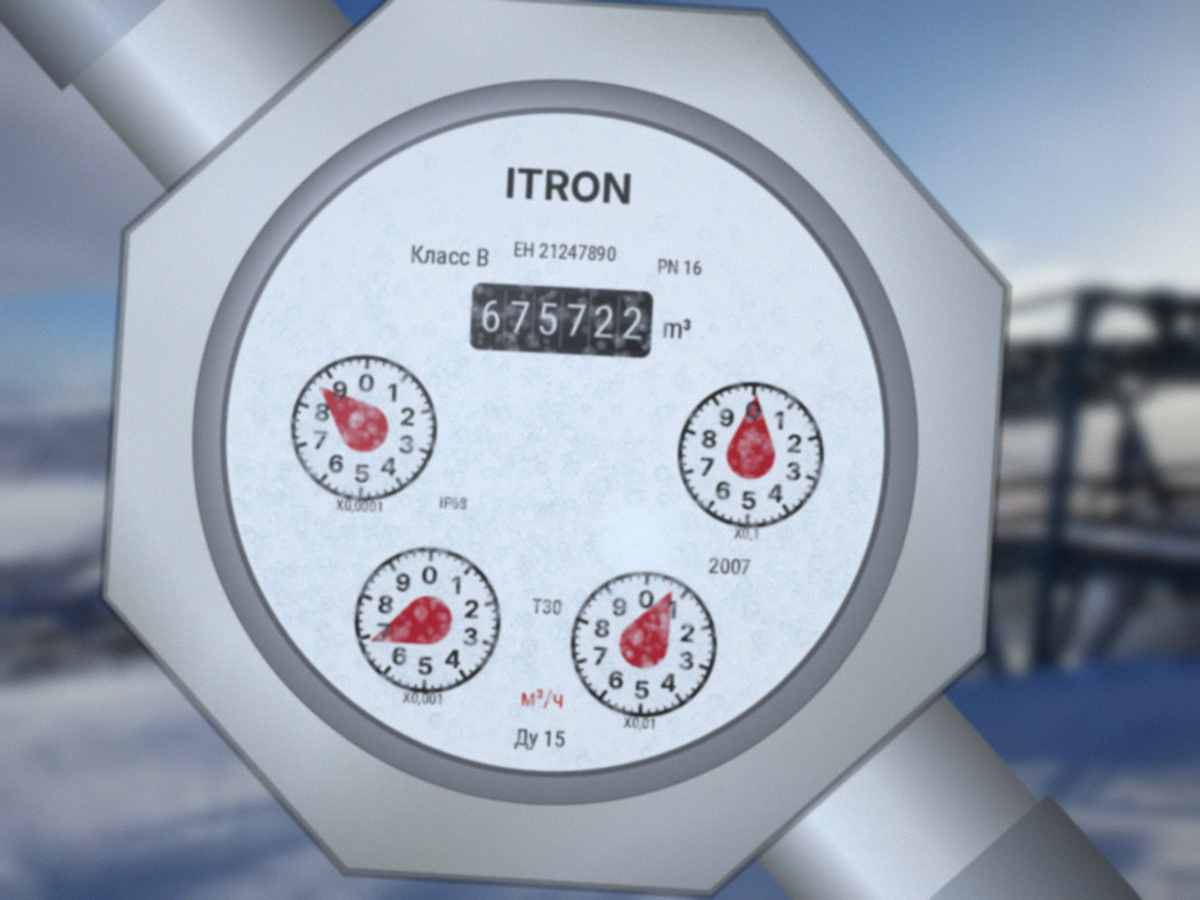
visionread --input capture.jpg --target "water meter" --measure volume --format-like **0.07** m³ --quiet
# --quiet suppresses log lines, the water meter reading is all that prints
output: **675722.0068** m³
